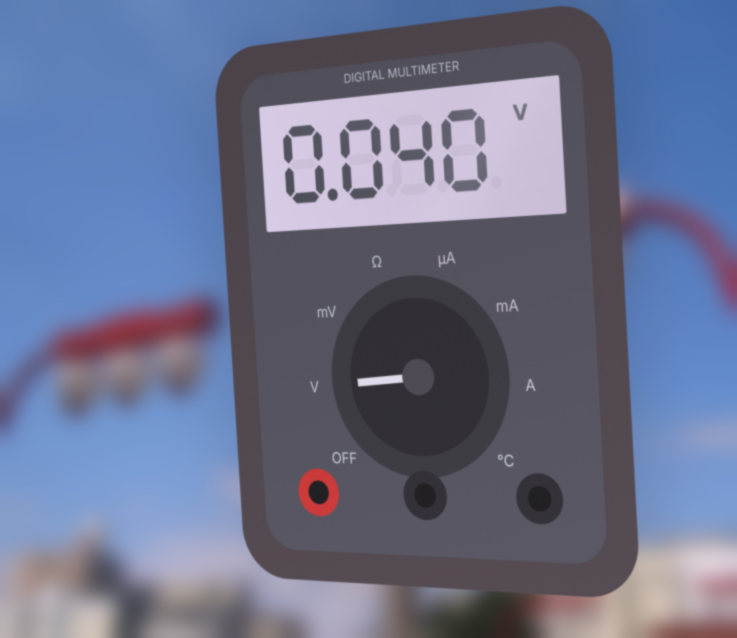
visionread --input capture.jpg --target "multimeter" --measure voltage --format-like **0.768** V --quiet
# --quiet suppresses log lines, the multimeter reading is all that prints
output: **0.040** V
